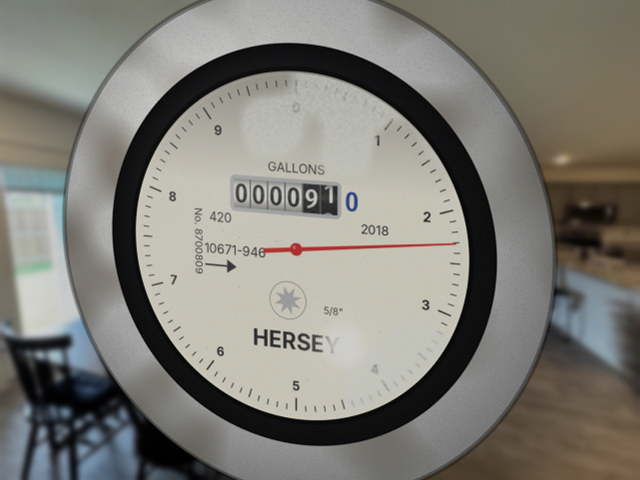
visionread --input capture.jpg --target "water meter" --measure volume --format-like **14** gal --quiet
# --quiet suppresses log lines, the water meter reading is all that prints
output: **912.3** gal
